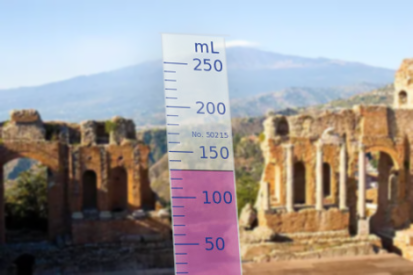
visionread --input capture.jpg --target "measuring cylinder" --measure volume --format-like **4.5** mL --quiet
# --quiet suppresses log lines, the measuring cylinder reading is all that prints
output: **130** mL
